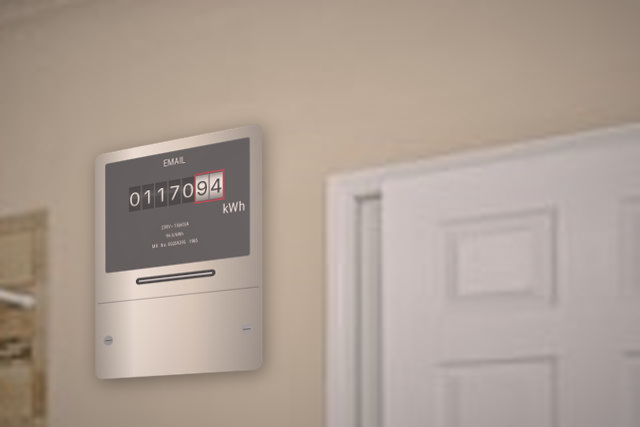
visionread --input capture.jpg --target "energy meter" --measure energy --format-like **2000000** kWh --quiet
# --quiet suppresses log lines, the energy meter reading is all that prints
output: **1170.94** kWh
